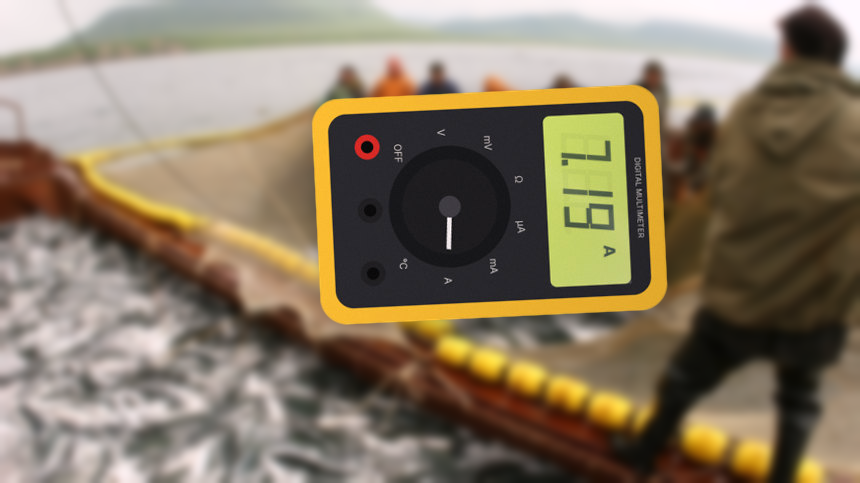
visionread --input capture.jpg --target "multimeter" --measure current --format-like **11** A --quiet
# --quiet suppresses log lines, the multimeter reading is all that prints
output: **7.19** A
